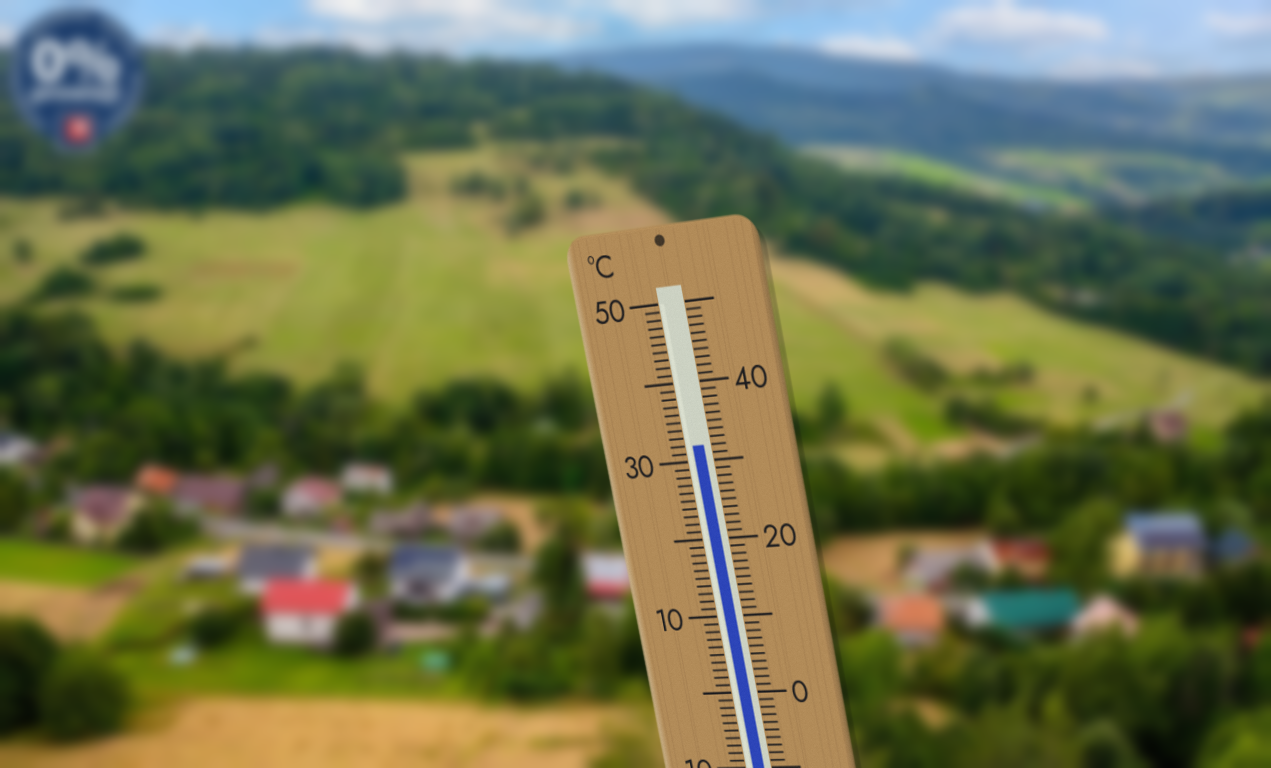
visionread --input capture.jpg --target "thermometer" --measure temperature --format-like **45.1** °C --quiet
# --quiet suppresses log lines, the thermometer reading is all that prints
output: **32** °C
